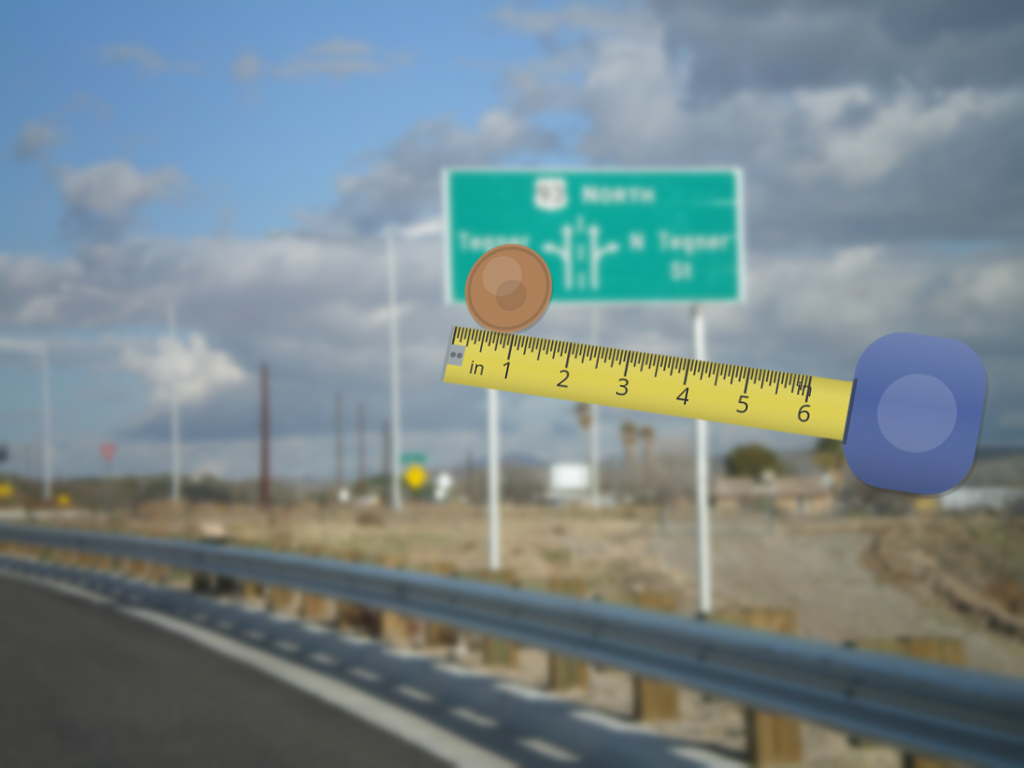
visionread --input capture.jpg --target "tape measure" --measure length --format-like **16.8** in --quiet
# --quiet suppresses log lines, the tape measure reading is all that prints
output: **1.5** in
